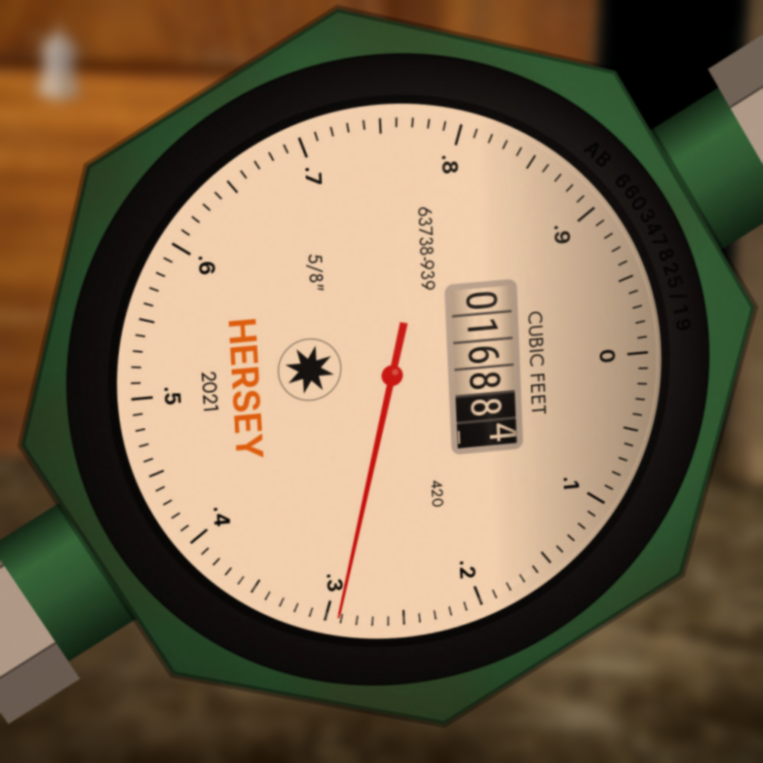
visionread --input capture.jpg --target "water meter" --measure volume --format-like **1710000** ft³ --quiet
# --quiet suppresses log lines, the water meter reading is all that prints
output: **16884.29** ft³
